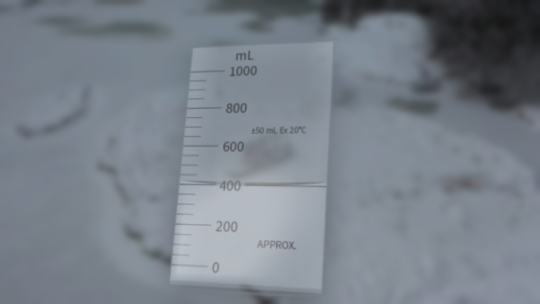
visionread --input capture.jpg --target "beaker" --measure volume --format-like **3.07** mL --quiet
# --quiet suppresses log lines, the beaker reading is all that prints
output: **400** mL
